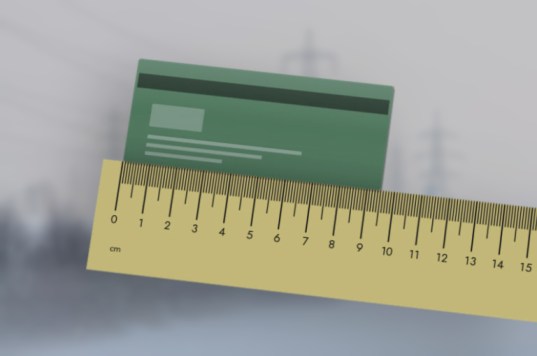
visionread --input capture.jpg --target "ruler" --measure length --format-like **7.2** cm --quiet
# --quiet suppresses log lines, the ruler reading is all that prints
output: **9.5** cm
